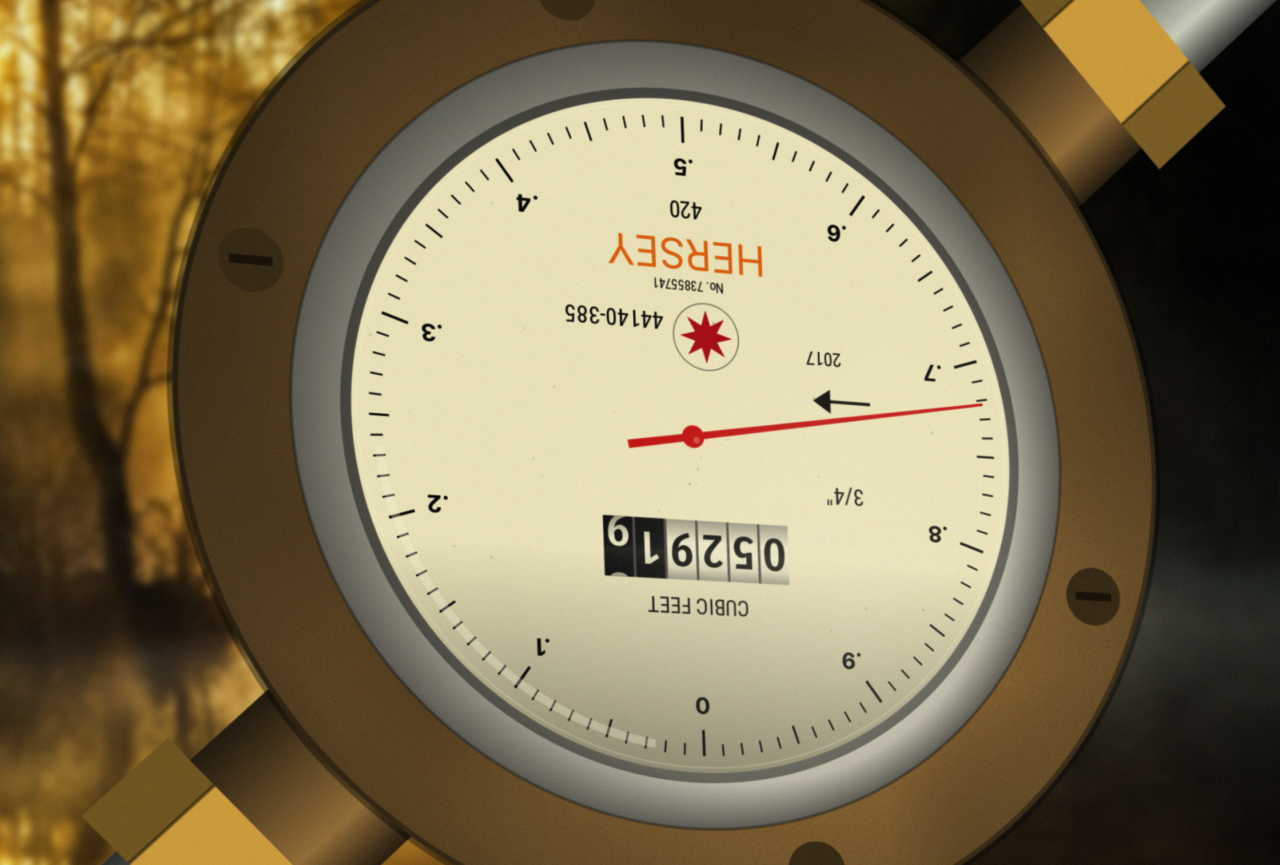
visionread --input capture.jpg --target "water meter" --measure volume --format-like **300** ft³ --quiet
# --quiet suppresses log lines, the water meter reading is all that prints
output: **52918.72** ft³
